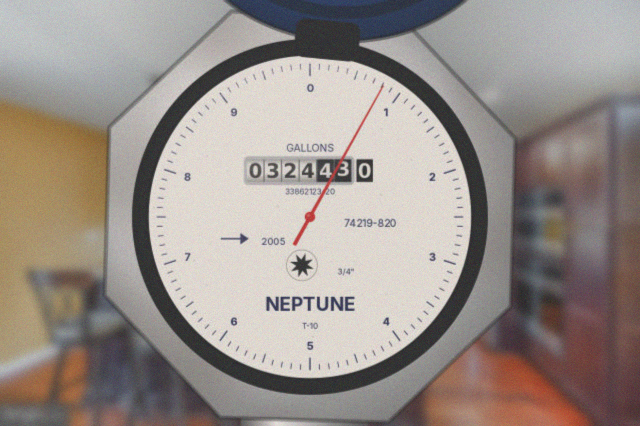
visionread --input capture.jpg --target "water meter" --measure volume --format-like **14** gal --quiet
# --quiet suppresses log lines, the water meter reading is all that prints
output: **324430.8** gal
